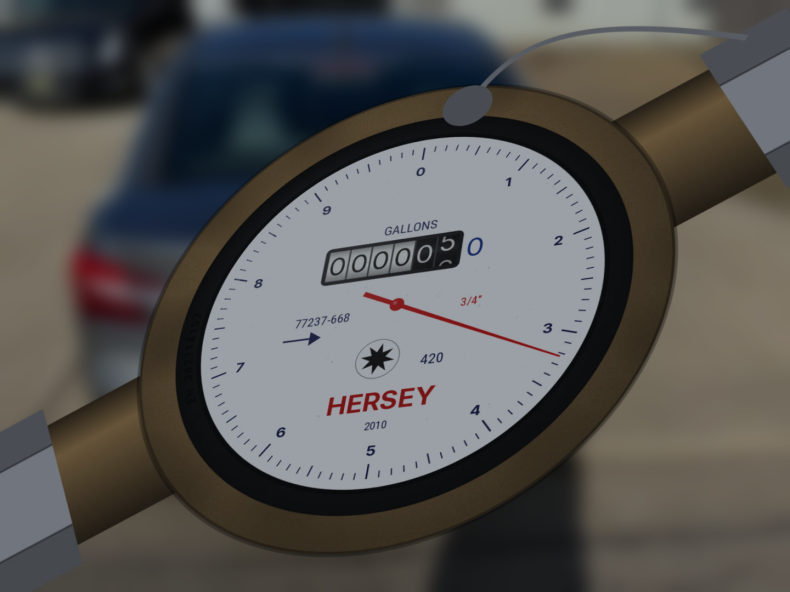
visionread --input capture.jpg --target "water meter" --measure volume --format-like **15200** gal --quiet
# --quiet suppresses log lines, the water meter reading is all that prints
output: **53.2** gal
